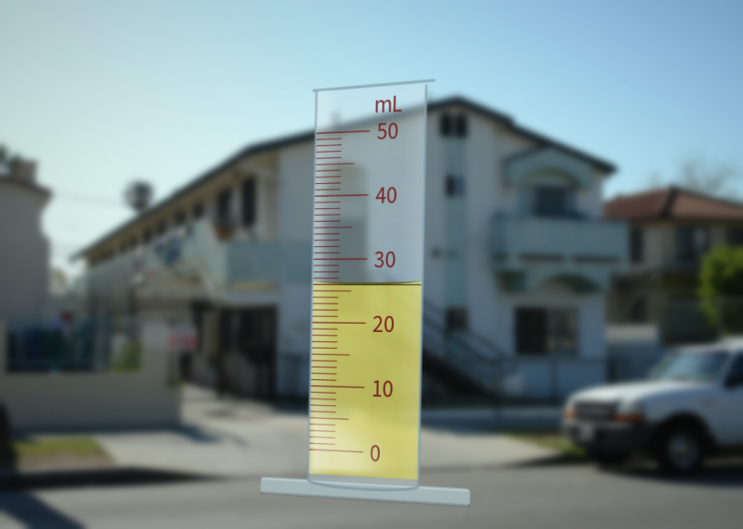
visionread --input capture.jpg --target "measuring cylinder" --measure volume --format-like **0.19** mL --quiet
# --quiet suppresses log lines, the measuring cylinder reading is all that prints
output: **26** mL
